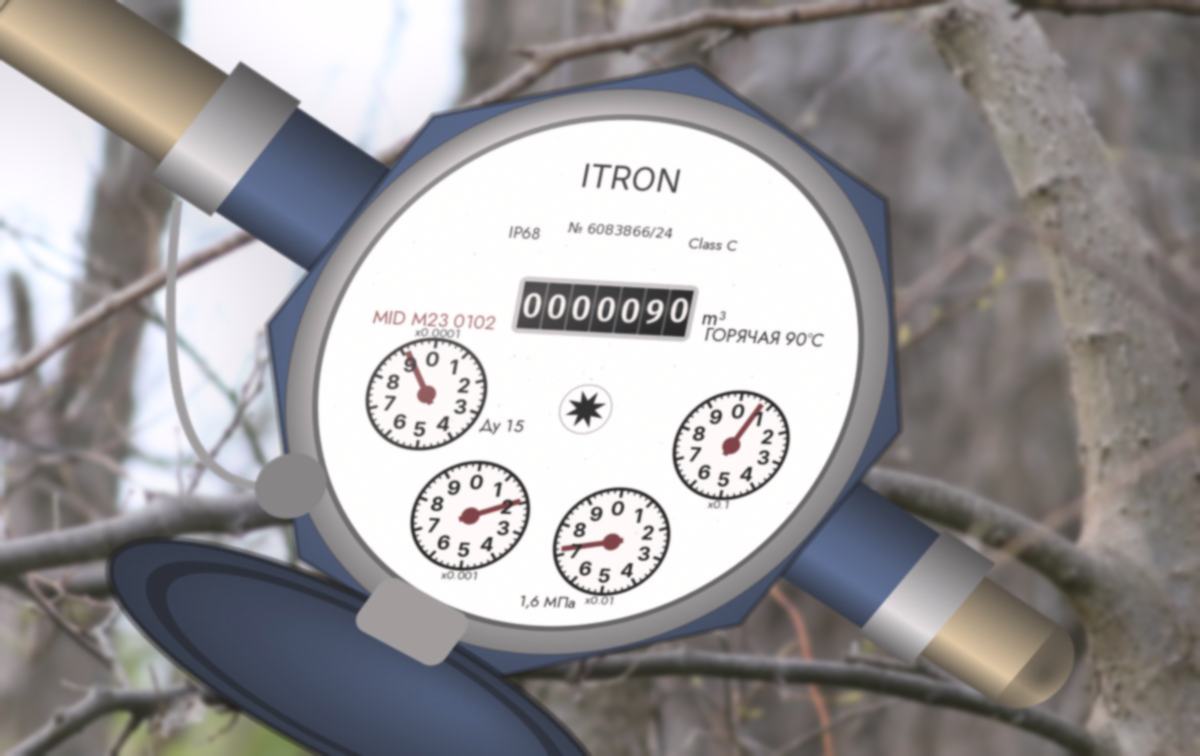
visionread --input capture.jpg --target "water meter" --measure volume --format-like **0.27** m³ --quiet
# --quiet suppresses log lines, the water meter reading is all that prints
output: **90.0719** m³
